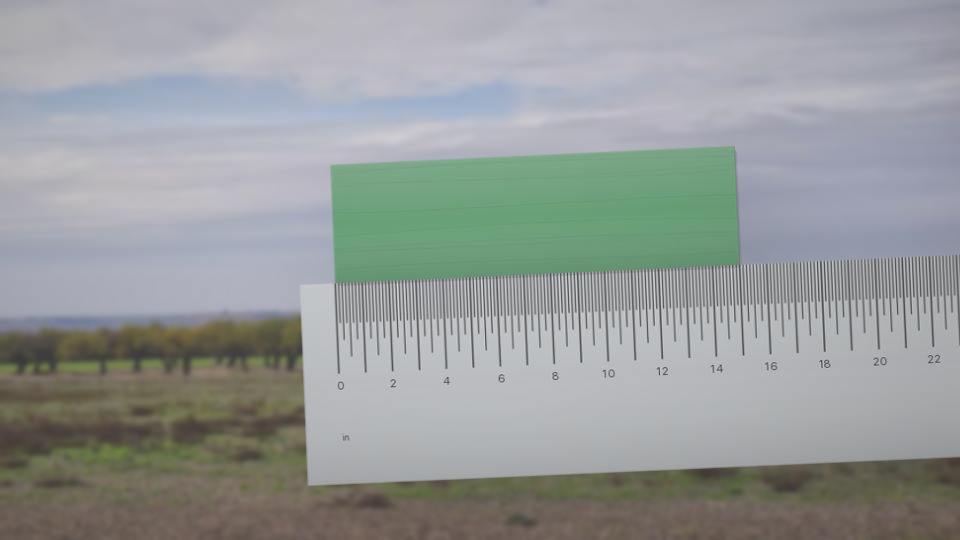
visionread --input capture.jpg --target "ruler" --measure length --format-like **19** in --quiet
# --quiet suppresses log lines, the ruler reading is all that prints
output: **15** in
